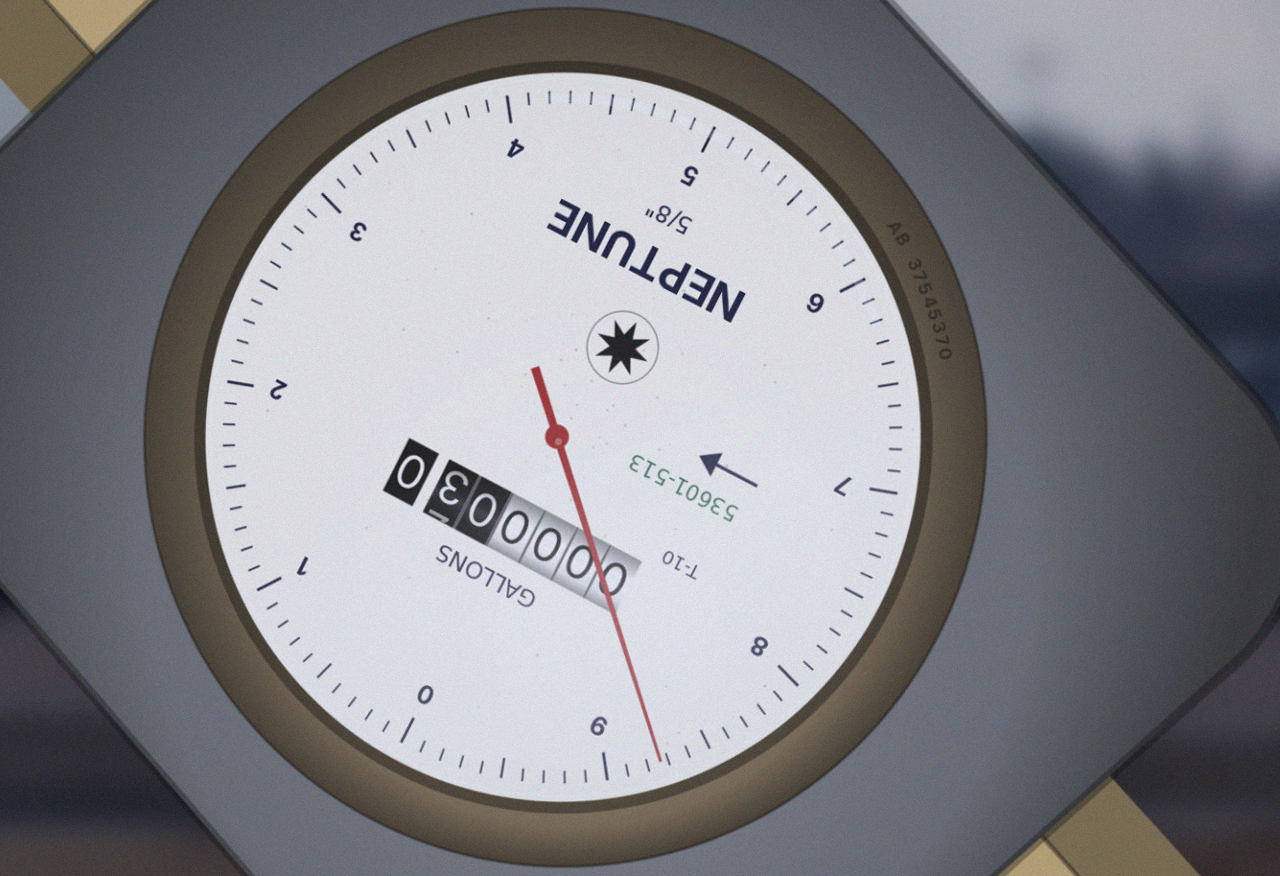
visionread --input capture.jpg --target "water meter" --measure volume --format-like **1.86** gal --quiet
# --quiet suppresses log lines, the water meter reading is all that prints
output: **28.7** gal
